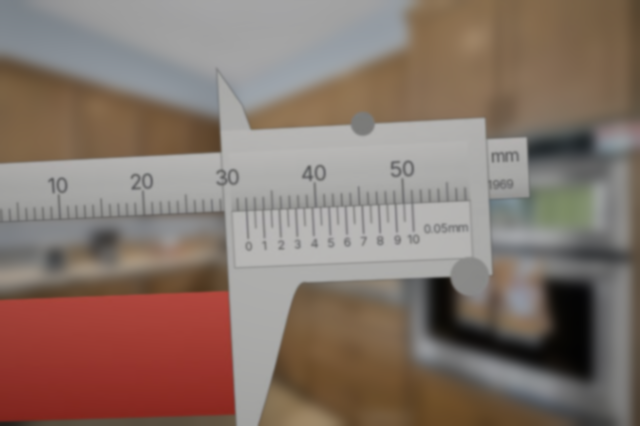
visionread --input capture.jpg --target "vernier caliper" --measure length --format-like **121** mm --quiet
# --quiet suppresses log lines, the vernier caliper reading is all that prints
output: **32.0** mm
